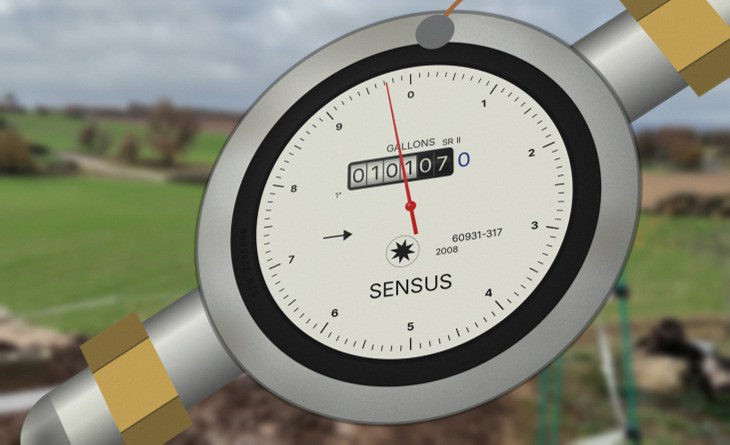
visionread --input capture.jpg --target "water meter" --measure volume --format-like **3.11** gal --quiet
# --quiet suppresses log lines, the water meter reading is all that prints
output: **101069.7** gal
